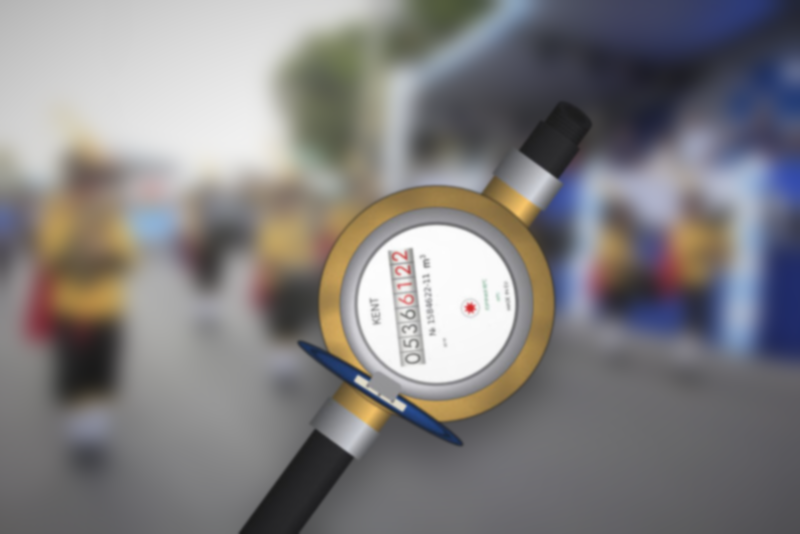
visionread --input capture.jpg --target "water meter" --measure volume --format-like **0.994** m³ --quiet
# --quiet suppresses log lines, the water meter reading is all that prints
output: **536.6122** m³
